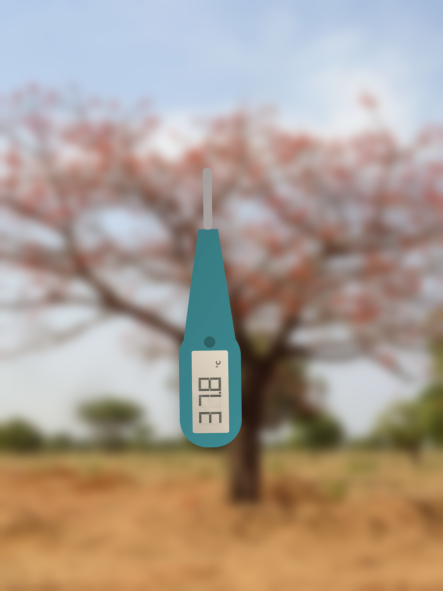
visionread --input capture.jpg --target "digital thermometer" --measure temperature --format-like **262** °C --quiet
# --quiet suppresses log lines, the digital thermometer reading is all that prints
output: **37.8** °C
